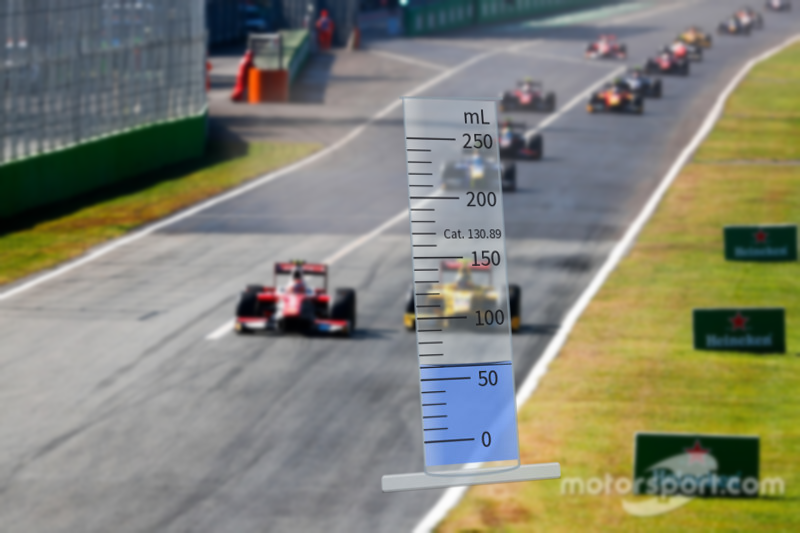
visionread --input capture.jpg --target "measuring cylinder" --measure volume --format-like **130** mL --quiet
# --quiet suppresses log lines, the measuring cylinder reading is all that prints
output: **60** mL
